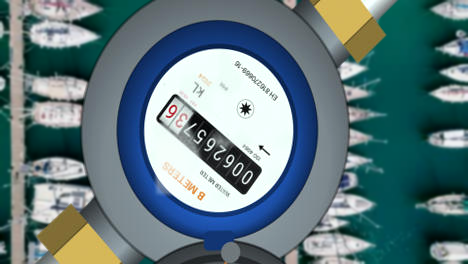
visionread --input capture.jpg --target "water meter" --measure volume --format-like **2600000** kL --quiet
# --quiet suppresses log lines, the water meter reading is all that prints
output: **62657.36** kL
